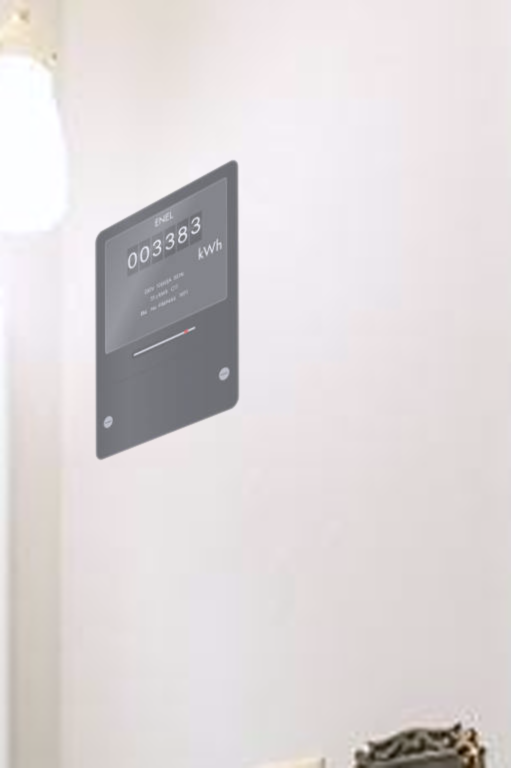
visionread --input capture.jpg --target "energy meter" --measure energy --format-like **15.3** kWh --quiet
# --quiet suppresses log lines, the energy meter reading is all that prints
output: **3383** kWh
